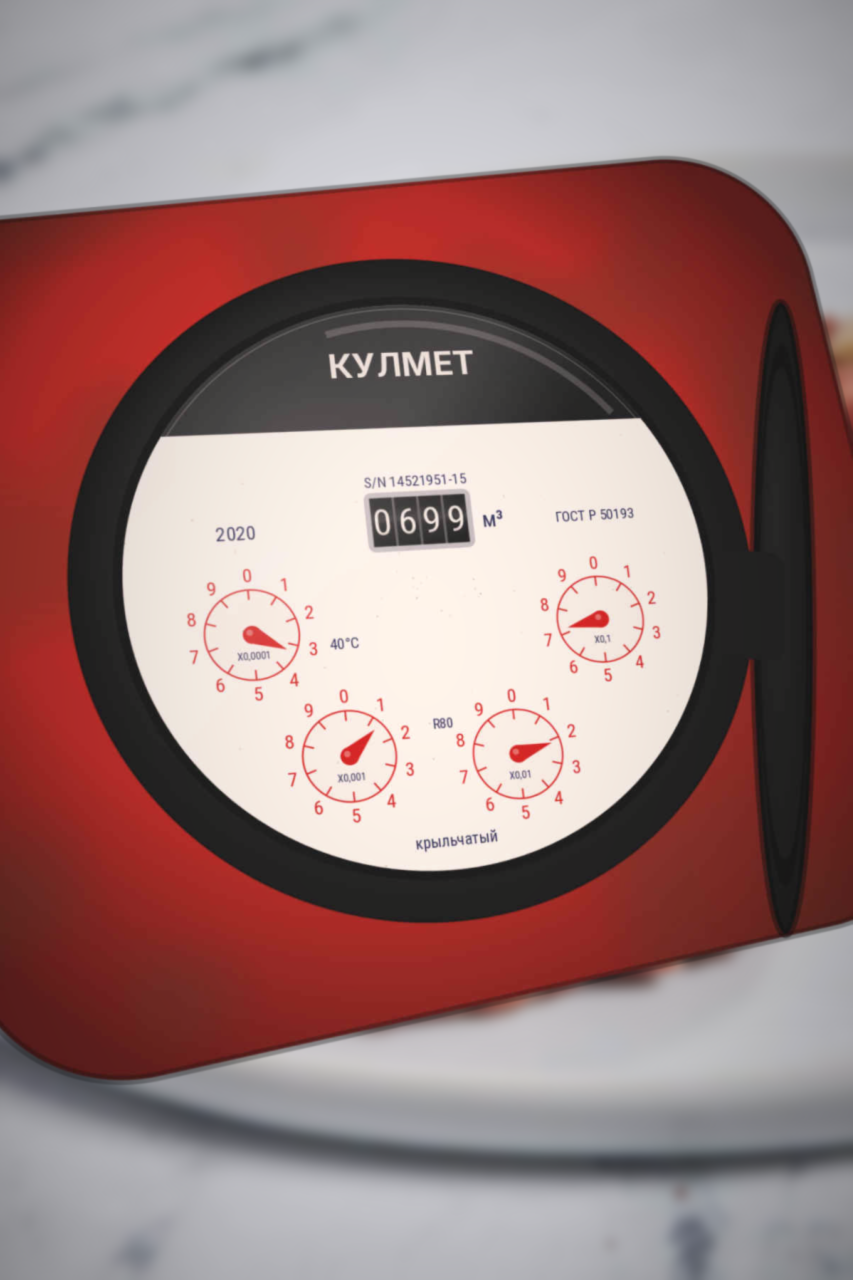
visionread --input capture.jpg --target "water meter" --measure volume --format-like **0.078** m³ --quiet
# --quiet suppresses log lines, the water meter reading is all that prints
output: **699.7213** m³
